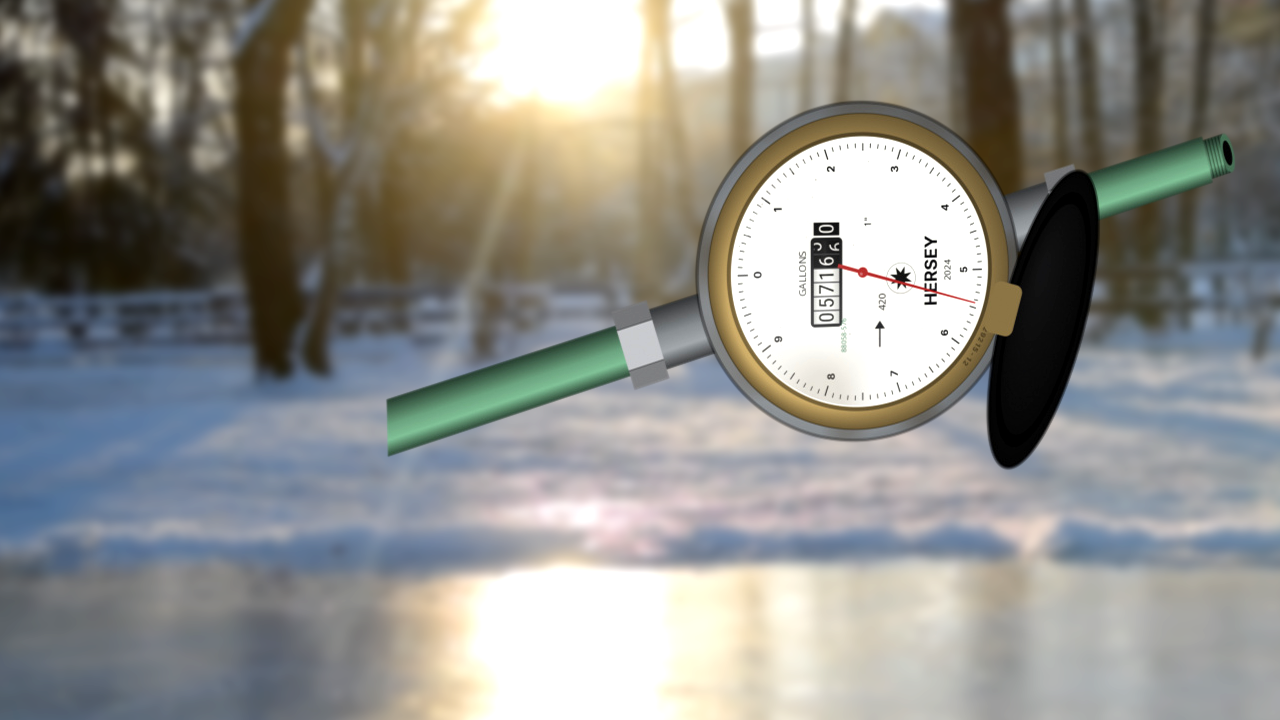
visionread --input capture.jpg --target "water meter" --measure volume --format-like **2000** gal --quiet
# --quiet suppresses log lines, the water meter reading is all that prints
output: **571655.4** gal
